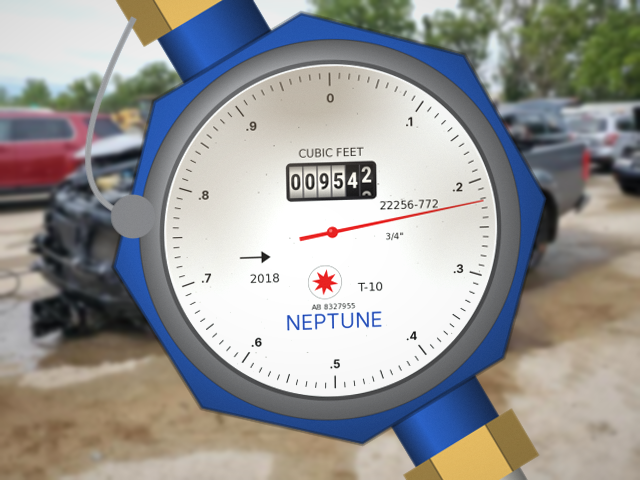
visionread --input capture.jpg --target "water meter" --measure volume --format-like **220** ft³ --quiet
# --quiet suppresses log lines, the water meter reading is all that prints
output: **9542.22** ft³
